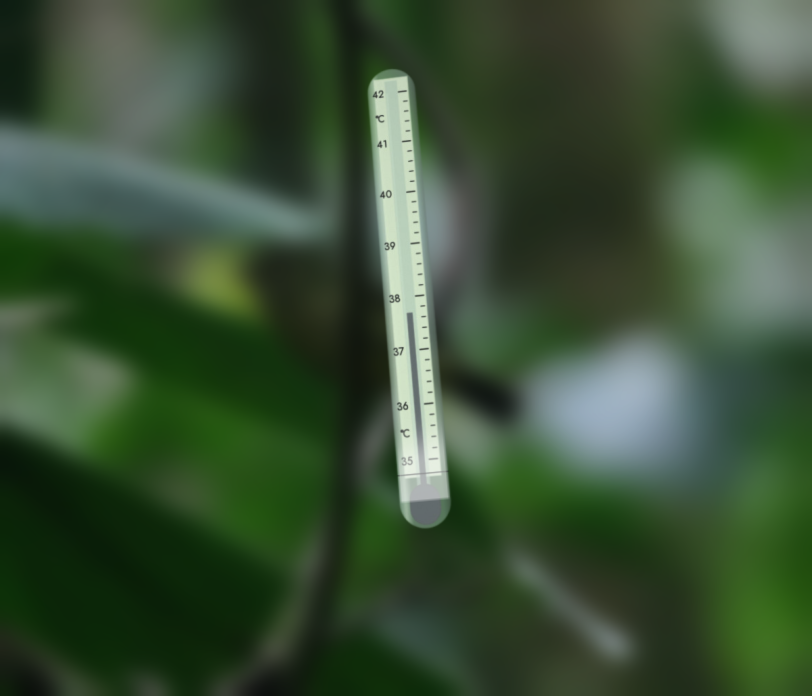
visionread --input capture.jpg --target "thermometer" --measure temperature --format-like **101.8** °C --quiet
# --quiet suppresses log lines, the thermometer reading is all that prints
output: **37.7** °C
